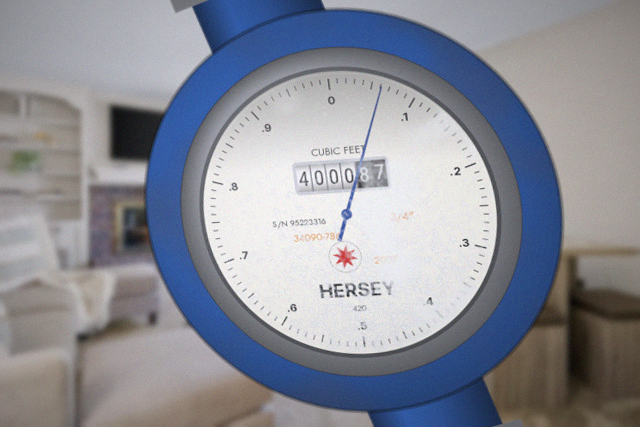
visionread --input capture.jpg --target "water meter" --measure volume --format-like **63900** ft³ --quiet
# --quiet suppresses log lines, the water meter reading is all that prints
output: **400087.06** ft³
